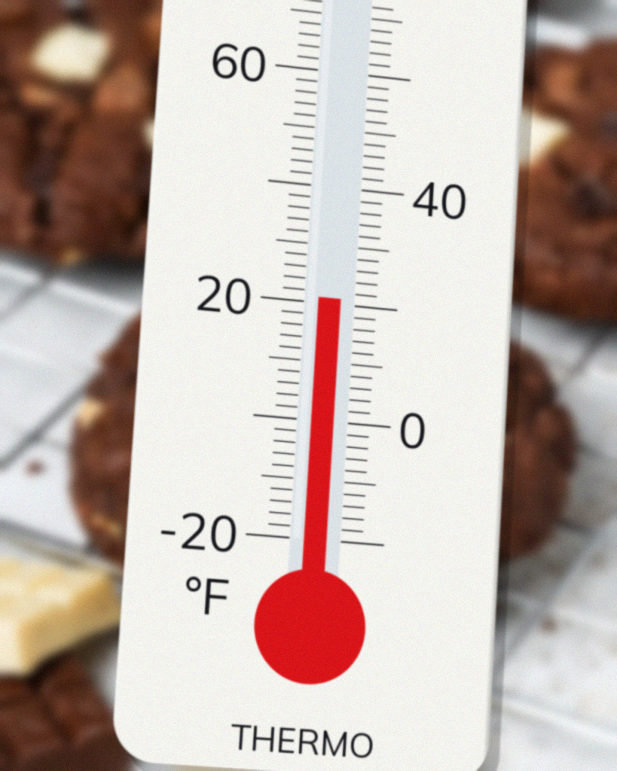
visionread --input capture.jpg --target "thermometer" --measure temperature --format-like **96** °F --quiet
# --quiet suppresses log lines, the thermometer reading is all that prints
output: **21** °F
